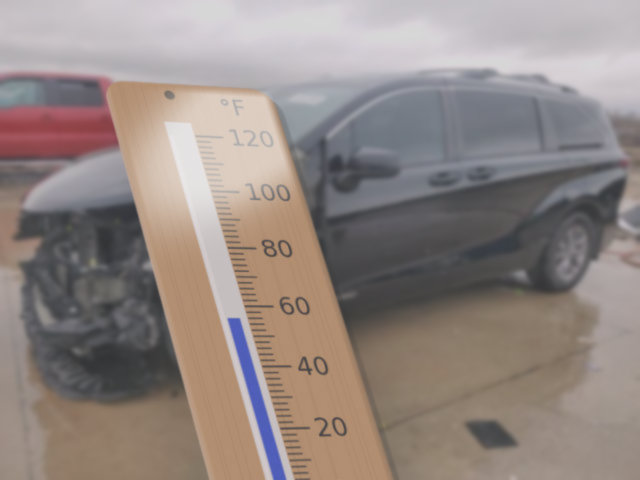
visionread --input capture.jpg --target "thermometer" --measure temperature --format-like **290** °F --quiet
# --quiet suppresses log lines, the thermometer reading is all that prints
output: **56** °F
